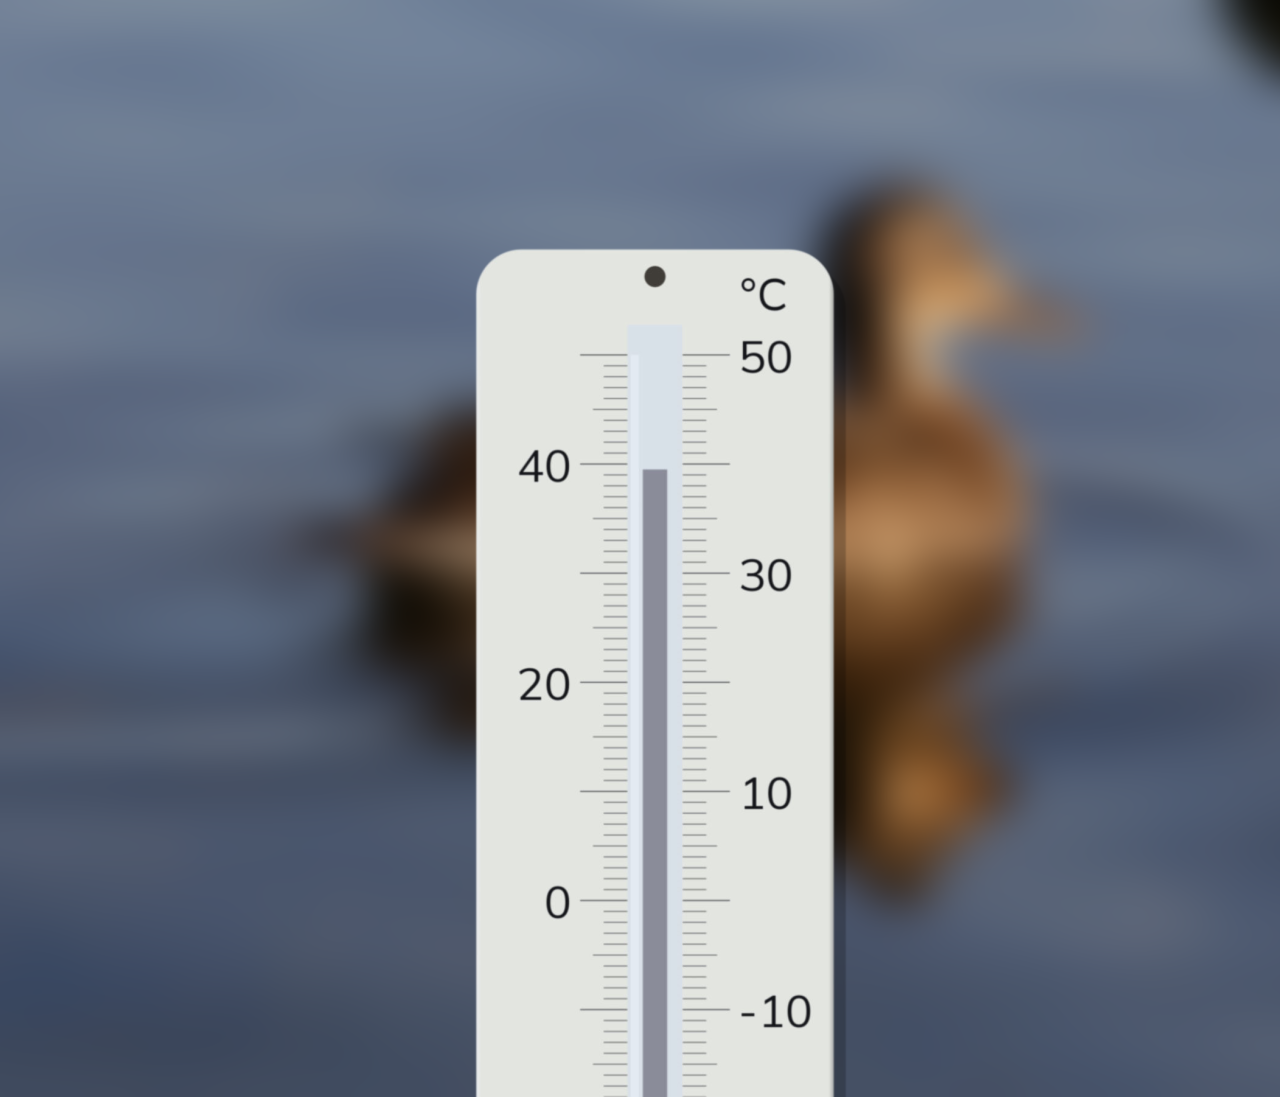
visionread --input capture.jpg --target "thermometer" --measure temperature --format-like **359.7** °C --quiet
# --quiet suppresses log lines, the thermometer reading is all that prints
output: **39.5** °C
